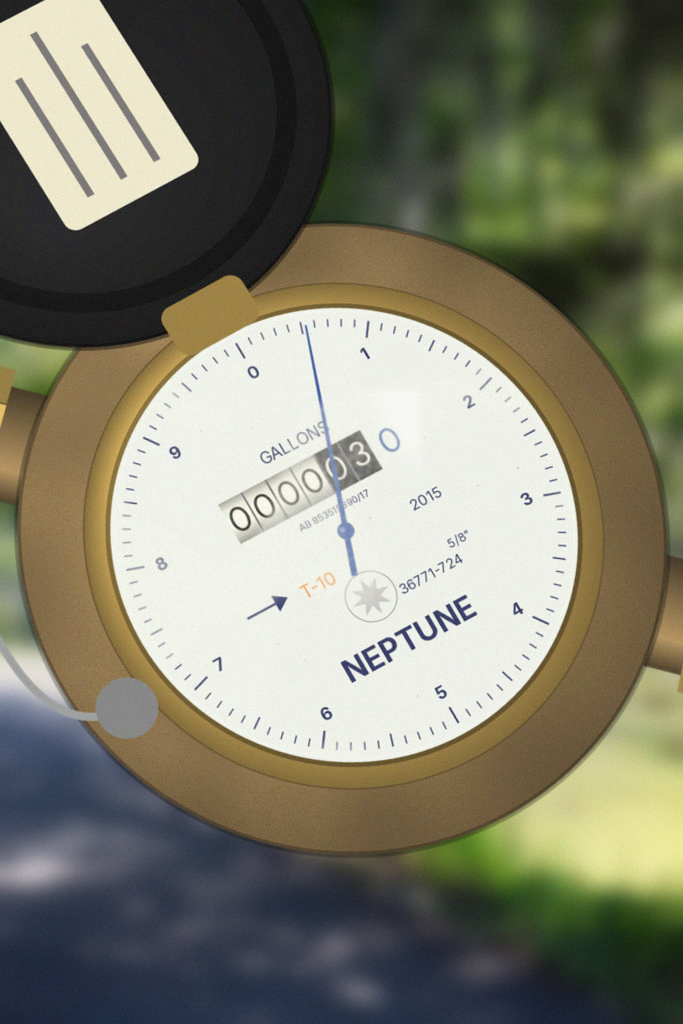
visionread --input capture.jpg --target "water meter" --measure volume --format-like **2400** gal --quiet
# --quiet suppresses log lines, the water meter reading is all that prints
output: **30.5** gal
